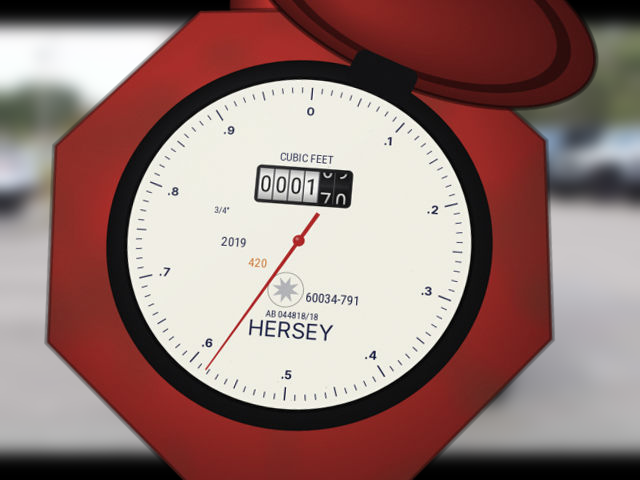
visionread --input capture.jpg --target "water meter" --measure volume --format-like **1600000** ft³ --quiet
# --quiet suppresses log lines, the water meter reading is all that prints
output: **169.58** ft³
